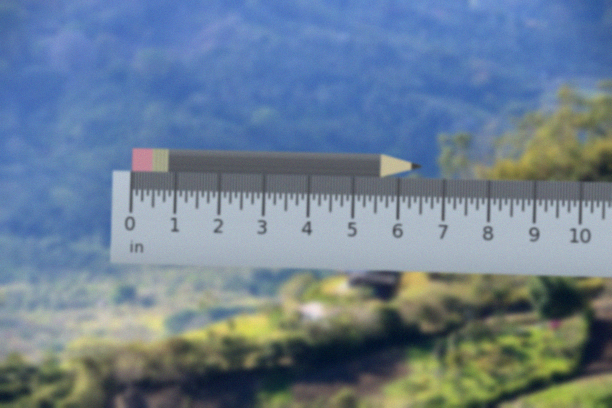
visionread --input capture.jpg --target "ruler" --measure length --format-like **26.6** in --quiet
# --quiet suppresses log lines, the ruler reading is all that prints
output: **6.5** in
